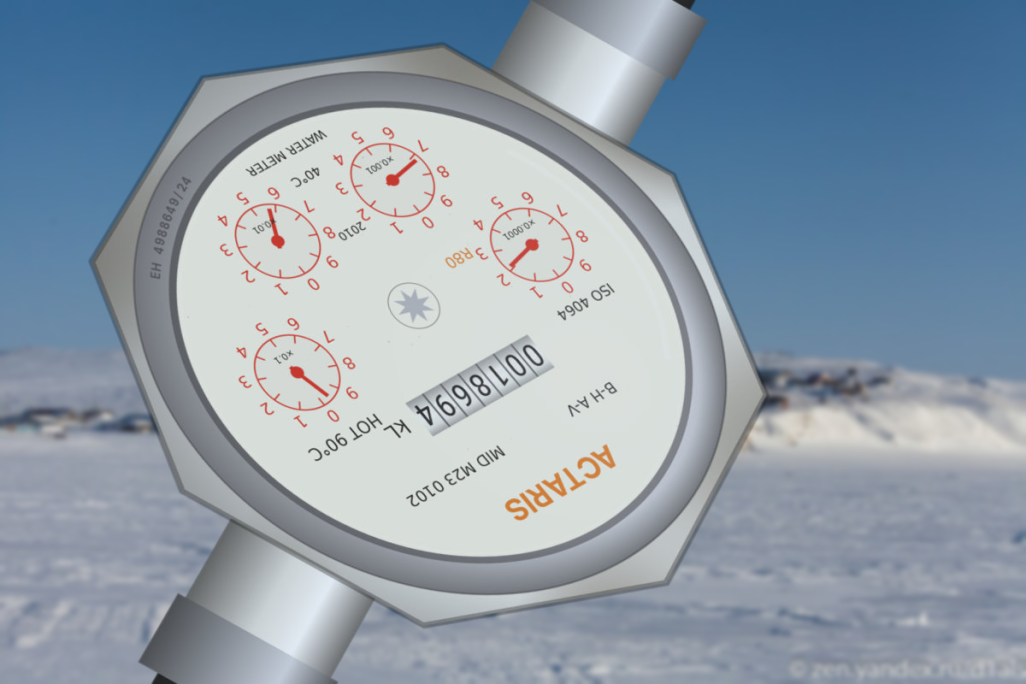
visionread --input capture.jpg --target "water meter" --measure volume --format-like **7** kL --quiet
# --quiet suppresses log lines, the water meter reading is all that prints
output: **18693.9572** kL
